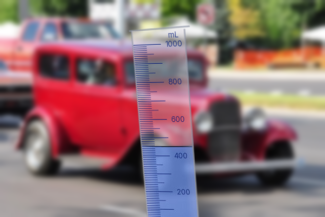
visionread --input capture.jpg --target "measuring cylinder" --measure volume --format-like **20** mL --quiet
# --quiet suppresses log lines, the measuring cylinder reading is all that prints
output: **450** mL
